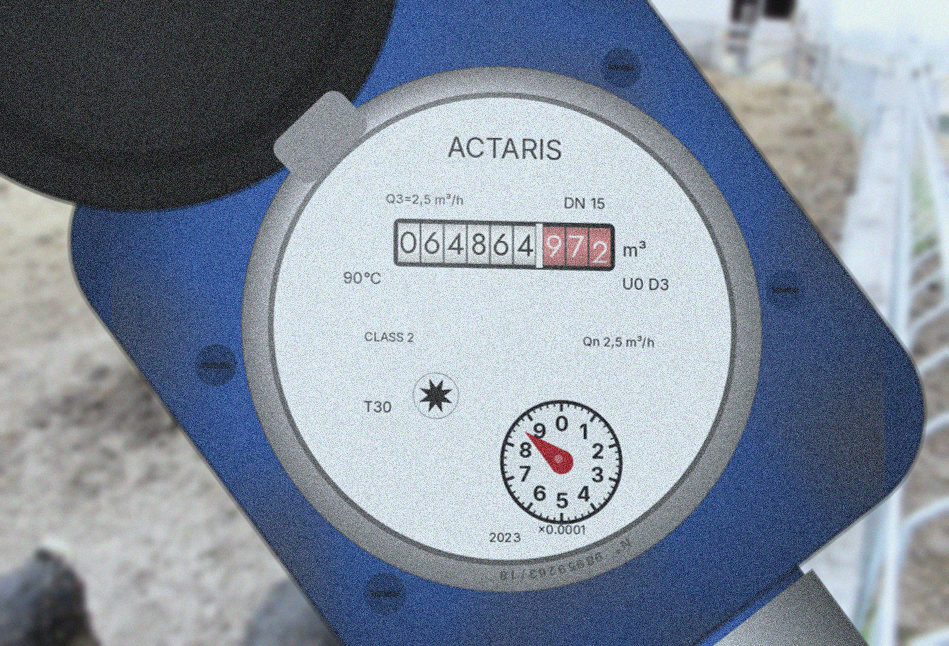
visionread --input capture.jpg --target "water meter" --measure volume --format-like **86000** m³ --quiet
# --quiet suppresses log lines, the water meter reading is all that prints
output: **64864.9718** m³
